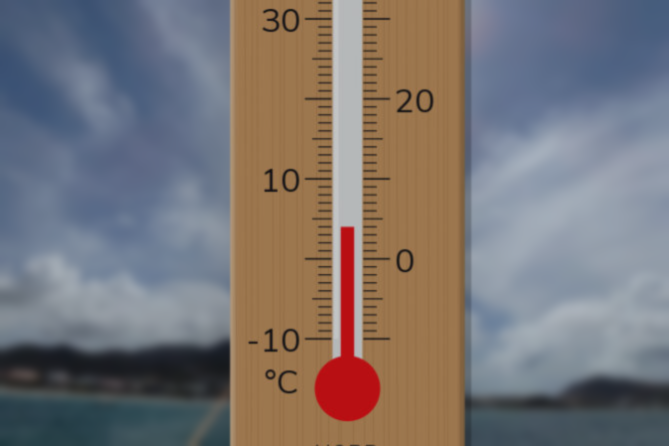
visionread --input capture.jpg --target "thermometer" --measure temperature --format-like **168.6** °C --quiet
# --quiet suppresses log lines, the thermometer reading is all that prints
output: **4** °C
